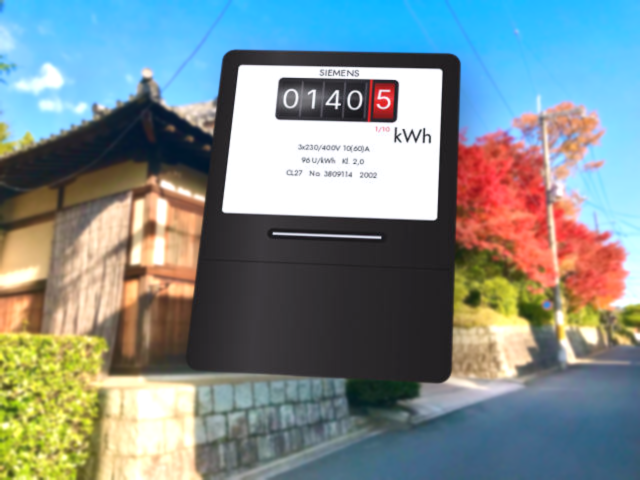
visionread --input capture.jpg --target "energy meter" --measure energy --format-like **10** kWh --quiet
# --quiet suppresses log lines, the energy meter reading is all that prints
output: **140.5** kWh
